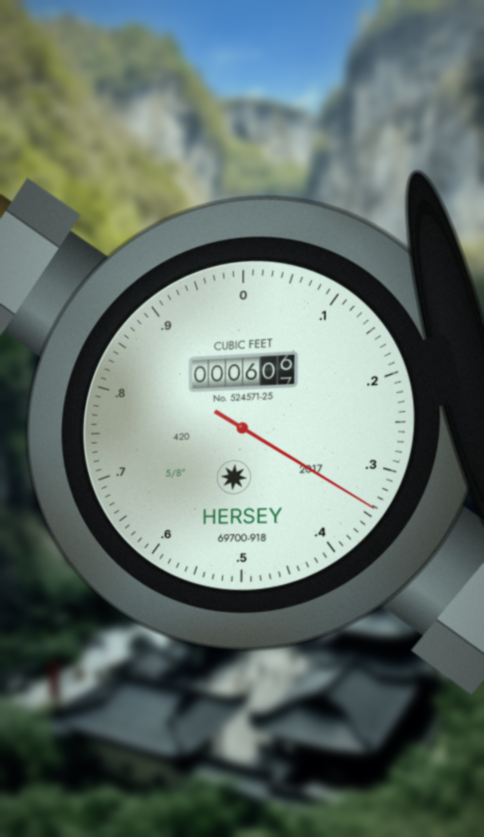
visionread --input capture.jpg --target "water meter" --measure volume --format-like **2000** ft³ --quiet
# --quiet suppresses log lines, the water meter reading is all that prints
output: **606.34** ft³
